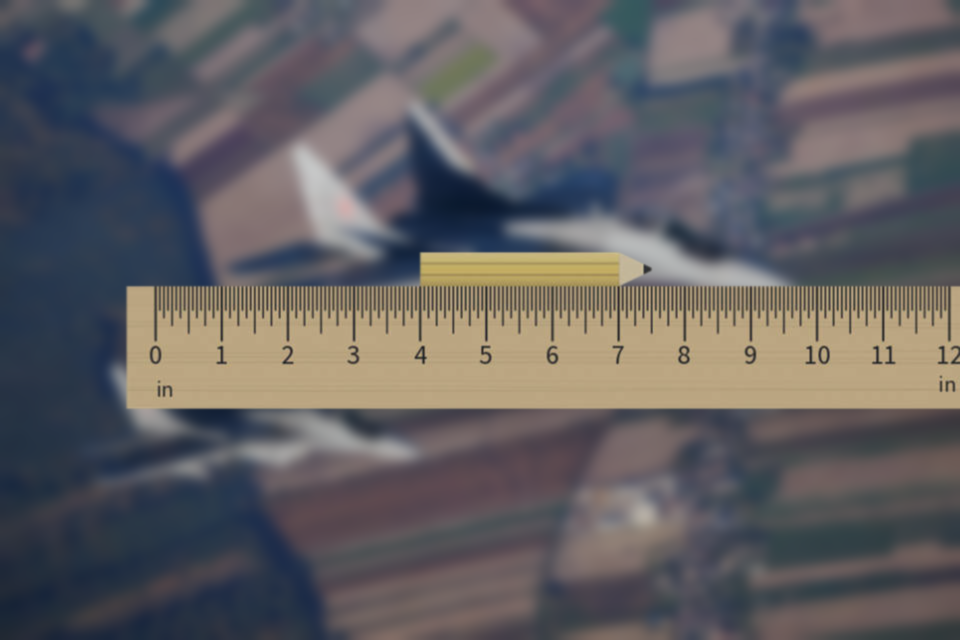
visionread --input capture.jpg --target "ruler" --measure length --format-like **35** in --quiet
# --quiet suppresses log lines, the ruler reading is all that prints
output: **3.5** in
